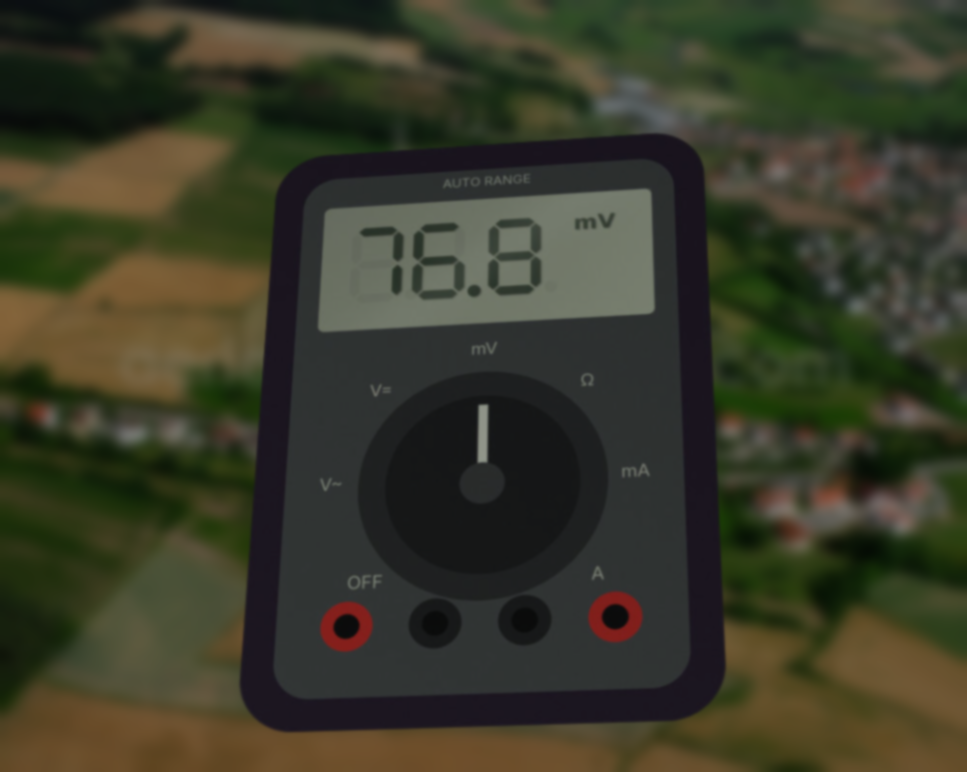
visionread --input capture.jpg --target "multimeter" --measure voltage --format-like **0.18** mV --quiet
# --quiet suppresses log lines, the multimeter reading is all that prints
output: **76.8** mV
